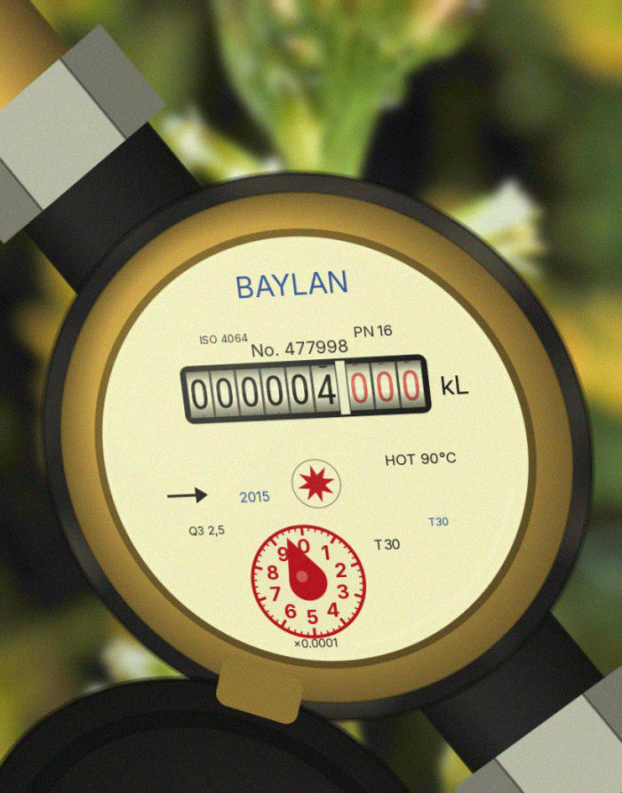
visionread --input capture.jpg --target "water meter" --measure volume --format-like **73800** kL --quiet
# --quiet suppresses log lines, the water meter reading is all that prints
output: **3.9999** kL
